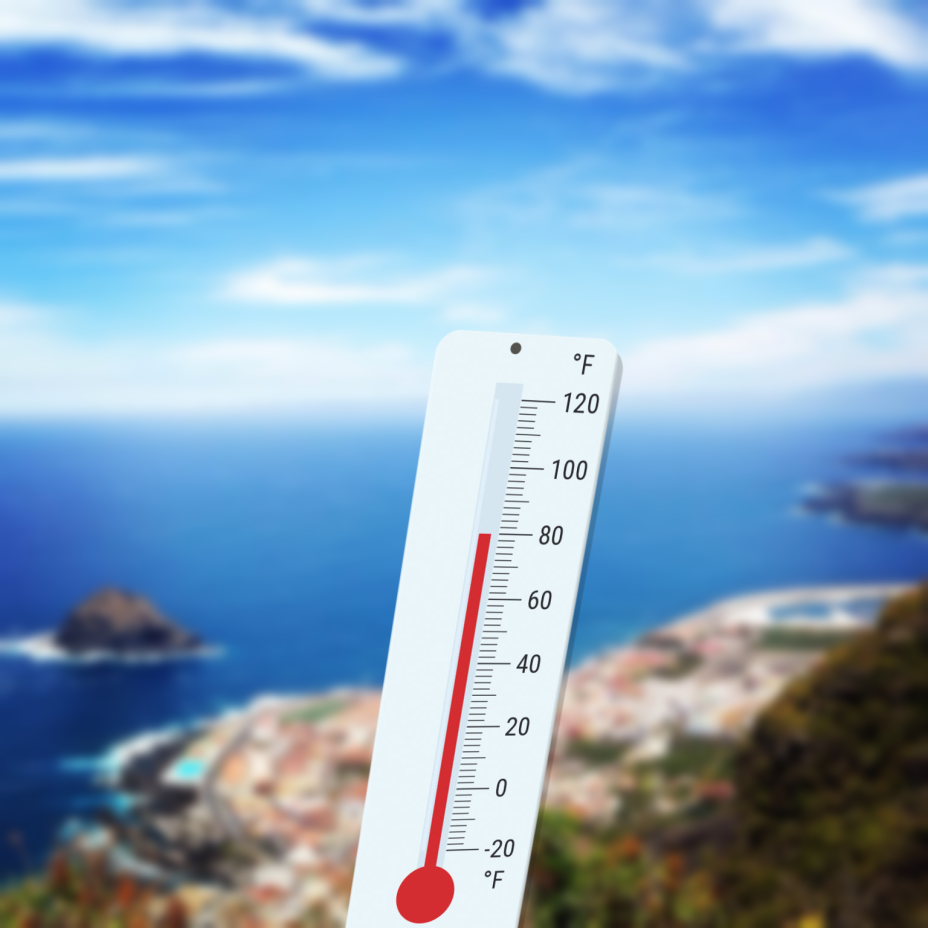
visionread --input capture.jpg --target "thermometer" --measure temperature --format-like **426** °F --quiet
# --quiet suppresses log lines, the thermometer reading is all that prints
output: **80** °F
